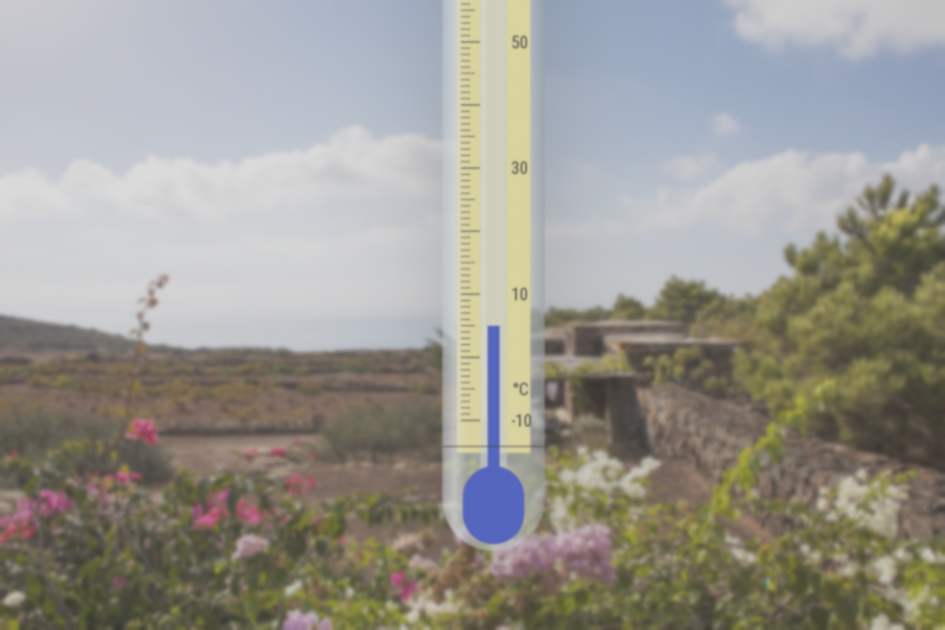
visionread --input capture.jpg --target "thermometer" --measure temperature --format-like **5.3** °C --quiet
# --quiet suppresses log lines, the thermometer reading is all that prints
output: **5** °C
